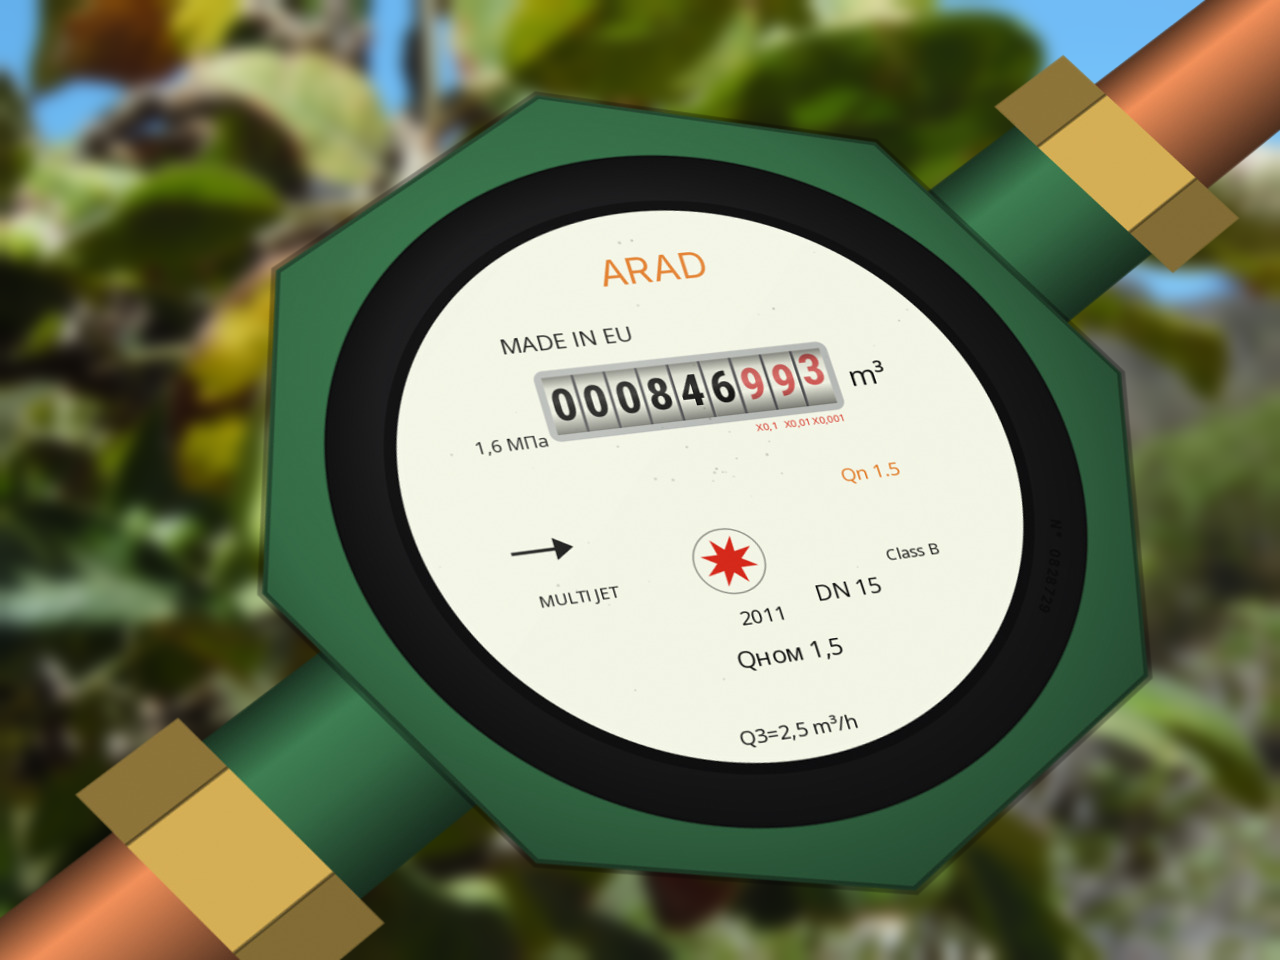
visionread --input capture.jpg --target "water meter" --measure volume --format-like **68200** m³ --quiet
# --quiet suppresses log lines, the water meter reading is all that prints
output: **846.993** m³
